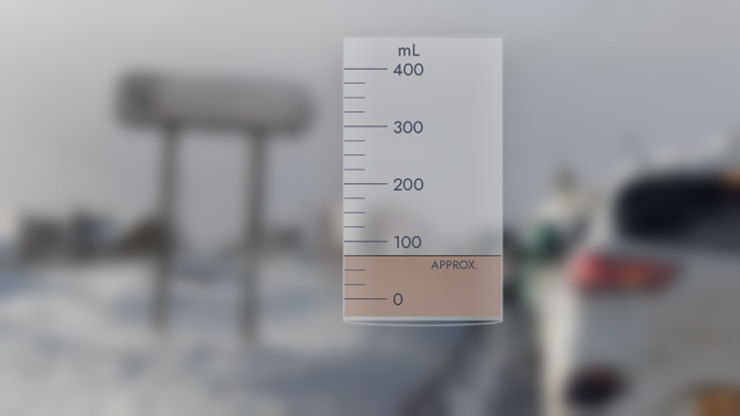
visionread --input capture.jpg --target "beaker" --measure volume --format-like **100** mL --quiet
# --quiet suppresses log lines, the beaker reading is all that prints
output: **75** mL
